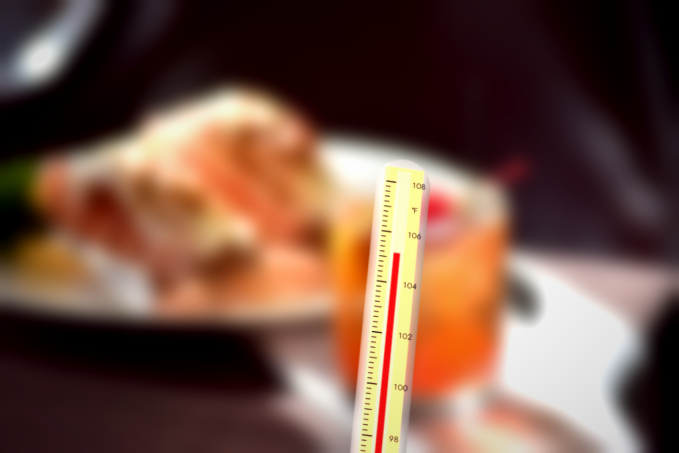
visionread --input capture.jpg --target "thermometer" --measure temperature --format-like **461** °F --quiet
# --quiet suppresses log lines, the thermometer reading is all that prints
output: **105.2** °F
